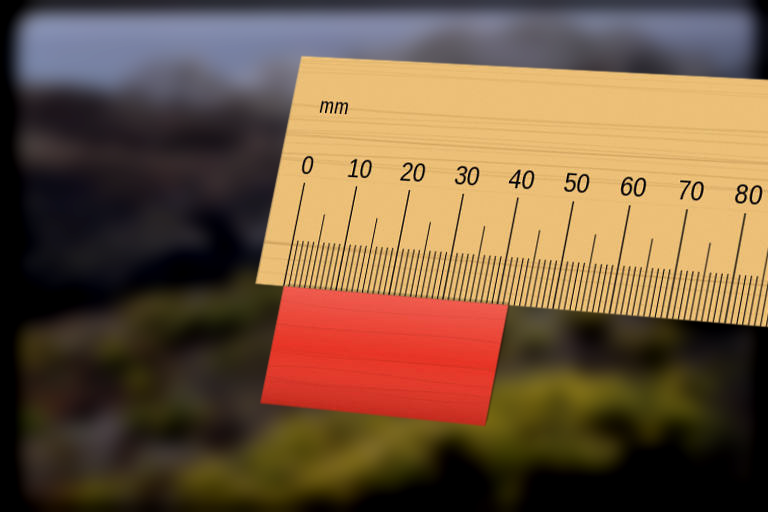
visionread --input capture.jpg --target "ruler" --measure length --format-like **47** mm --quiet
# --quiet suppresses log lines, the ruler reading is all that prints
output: **42** mm
